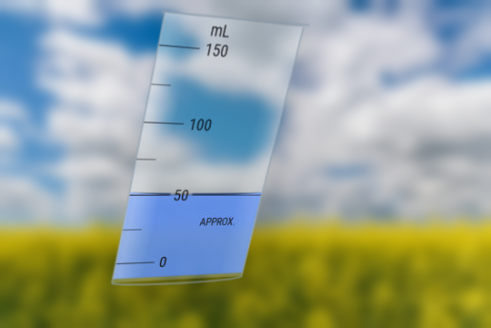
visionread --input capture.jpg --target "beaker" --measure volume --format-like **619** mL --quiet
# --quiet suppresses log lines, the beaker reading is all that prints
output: **50** mL
